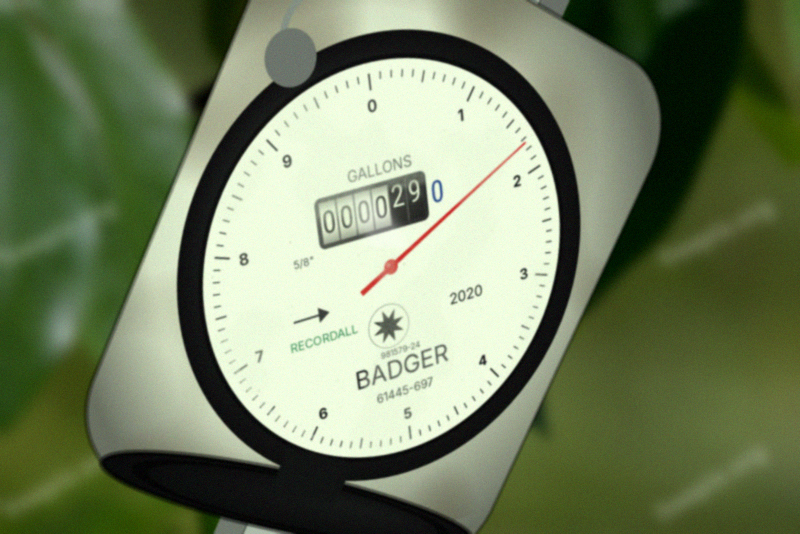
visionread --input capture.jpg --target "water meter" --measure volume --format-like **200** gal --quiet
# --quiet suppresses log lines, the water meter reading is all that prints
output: **291.7** gal
